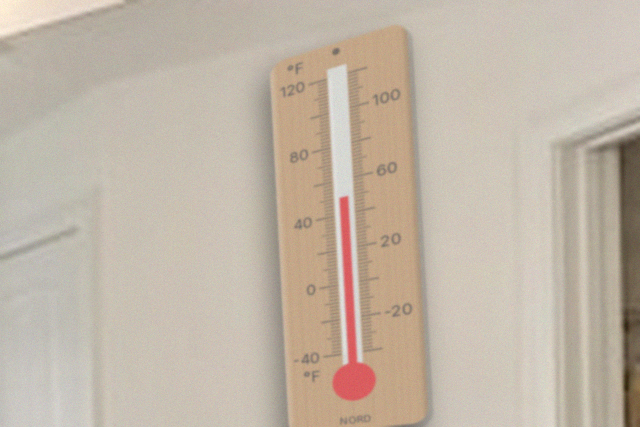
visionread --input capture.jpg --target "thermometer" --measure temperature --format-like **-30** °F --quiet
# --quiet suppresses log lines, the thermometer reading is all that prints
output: **50** °F
